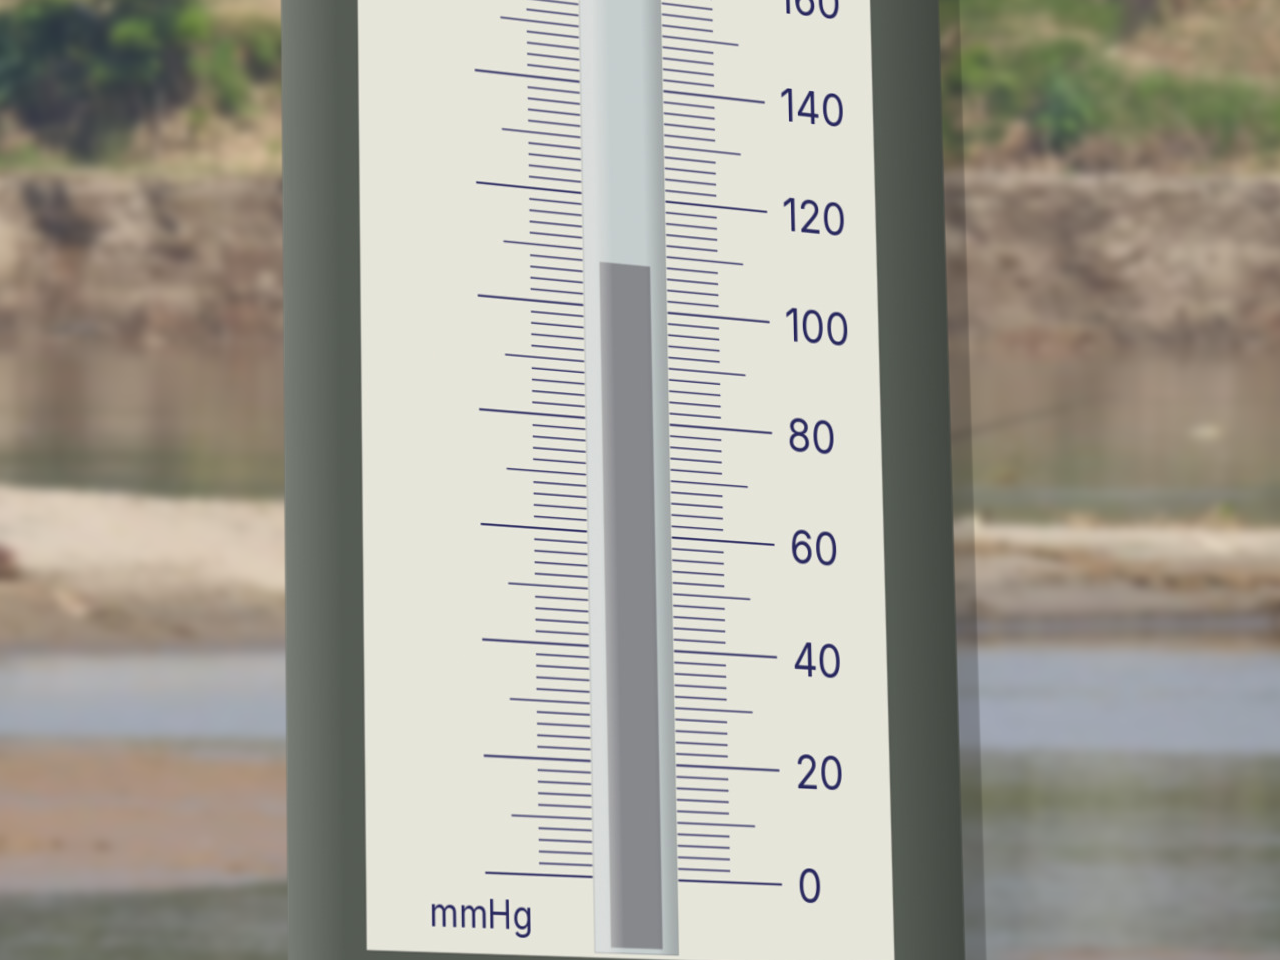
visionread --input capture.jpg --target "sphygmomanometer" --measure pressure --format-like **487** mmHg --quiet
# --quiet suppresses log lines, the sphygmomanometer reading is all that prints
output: **108** mmHg
